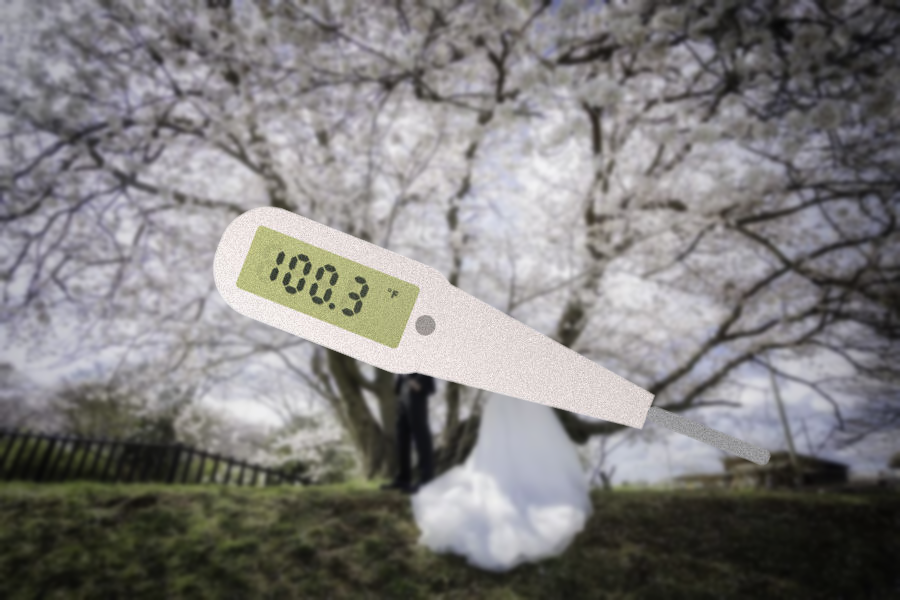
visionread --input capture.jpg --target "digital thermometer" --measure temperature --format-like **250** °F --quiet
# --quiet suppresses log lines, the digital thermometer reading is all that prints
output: **100.3** °F
